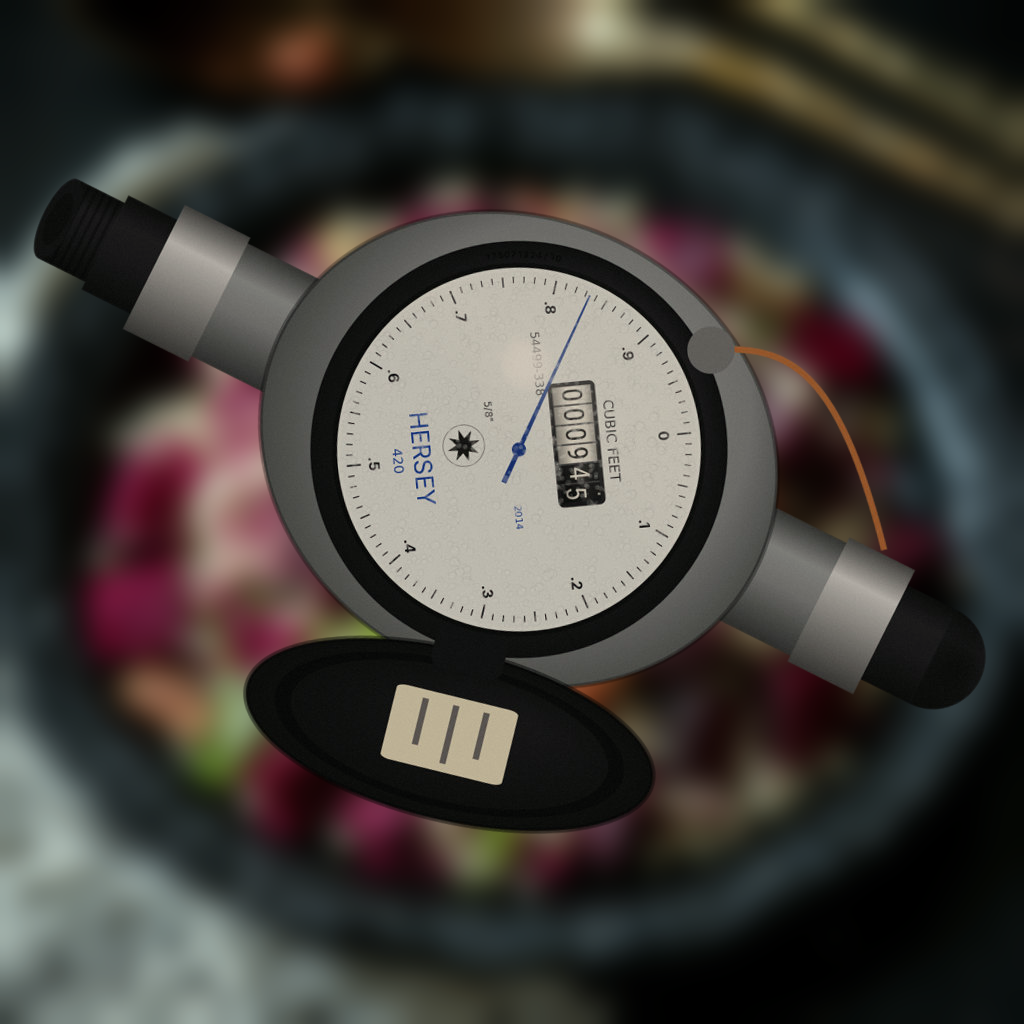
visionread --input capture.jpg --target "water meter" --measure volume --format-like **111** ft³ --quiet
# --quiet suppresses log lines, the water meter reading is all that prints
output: **944.83** ft³
